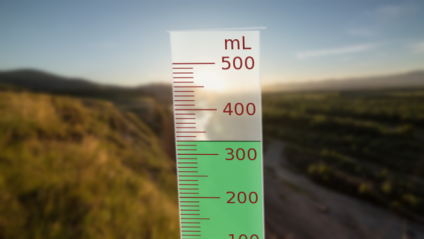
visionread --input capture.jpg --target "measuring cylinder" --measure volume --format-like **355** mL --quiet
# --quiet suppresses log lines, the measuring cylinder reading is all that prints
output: **330** mL
